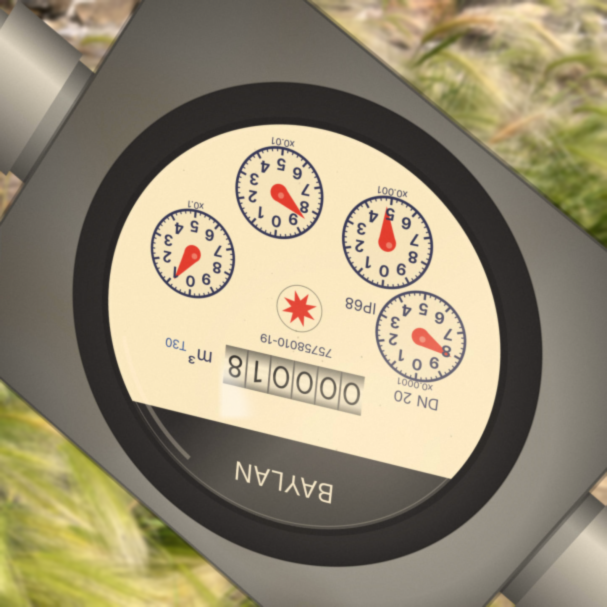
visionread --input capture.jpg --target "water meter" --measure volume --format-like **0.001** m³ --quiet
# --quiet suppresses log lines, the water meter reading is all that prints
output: **18.0848** m³
